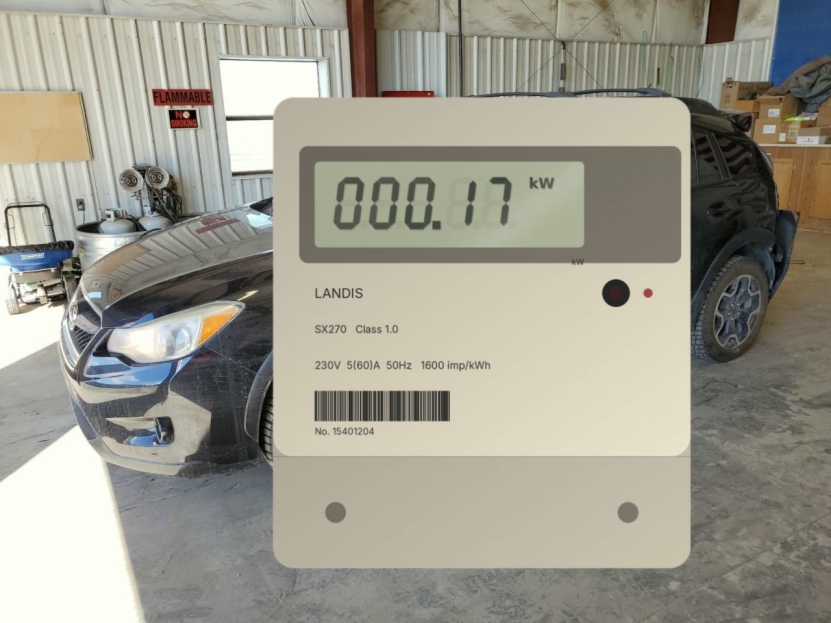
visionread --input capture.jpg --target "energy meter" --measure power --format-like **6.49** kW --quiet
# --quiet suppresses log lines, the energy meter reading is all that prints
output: **0.17** kW
